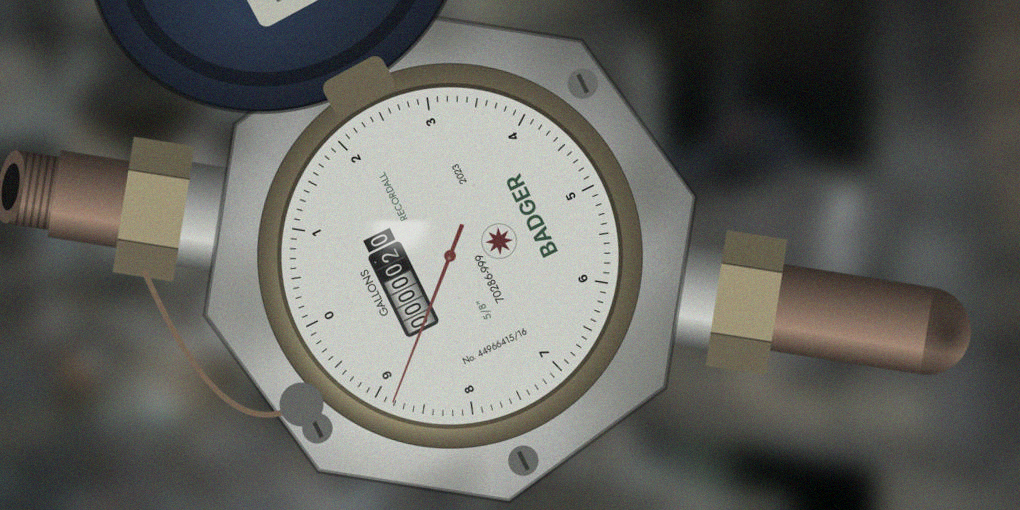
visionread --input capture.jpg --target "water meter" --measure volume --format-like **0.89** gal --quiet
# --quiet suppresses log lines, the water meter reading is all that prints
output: **18.8** gal
